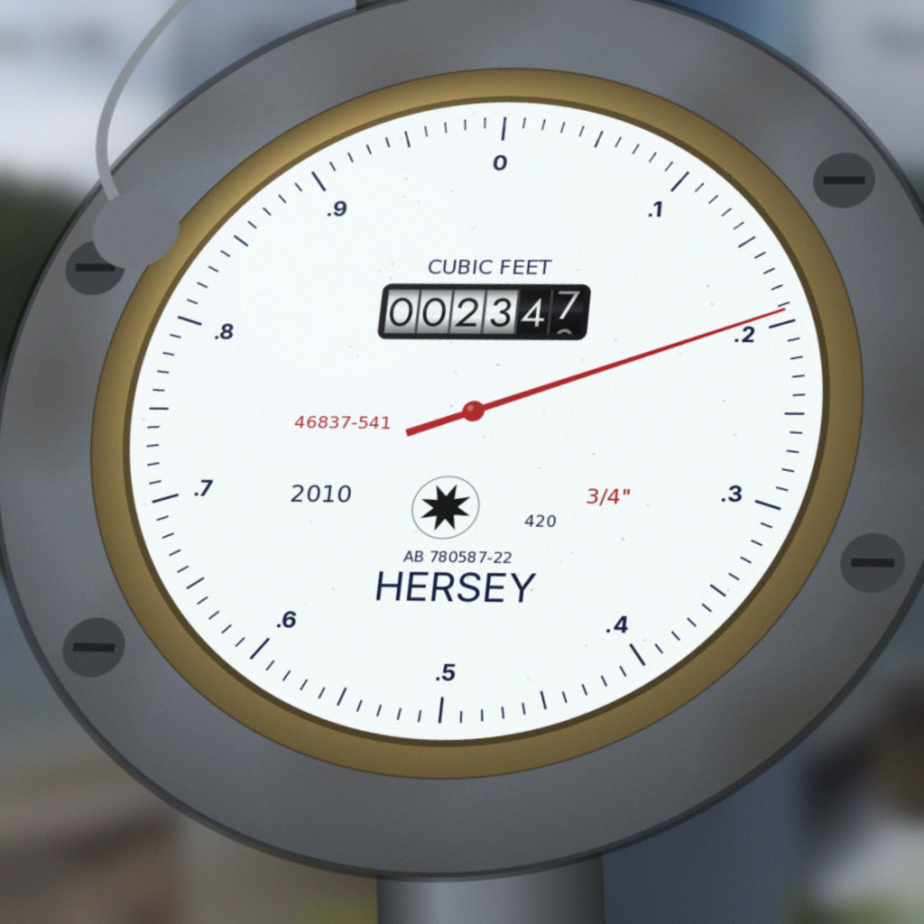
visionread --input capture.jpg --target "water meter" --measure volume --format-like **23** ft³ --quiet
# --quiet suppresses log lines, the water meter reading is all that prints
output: **2347.19** ft³
